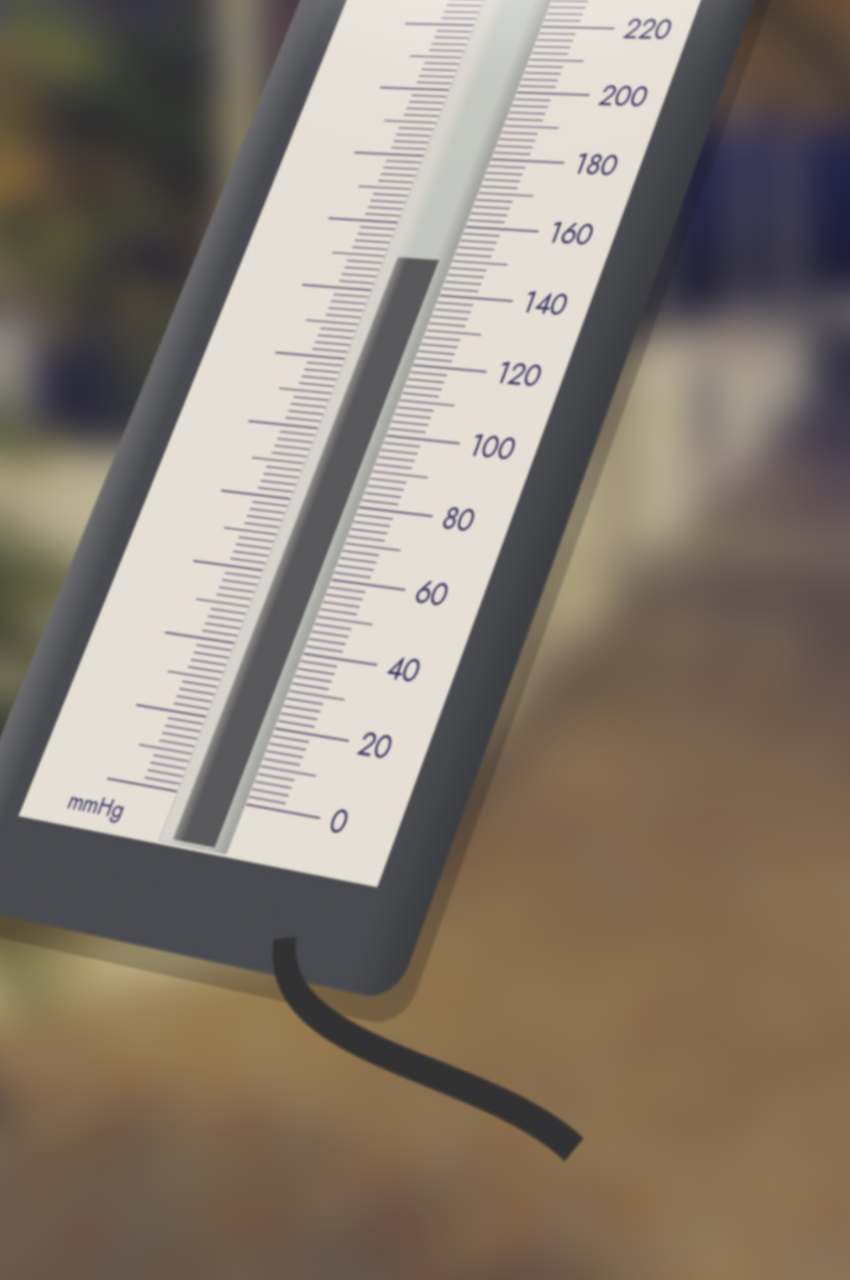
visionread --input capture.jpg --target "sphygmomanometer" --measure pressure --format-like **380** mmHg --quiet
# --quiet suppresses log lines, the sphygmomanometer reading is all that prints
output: **150** mmHg
